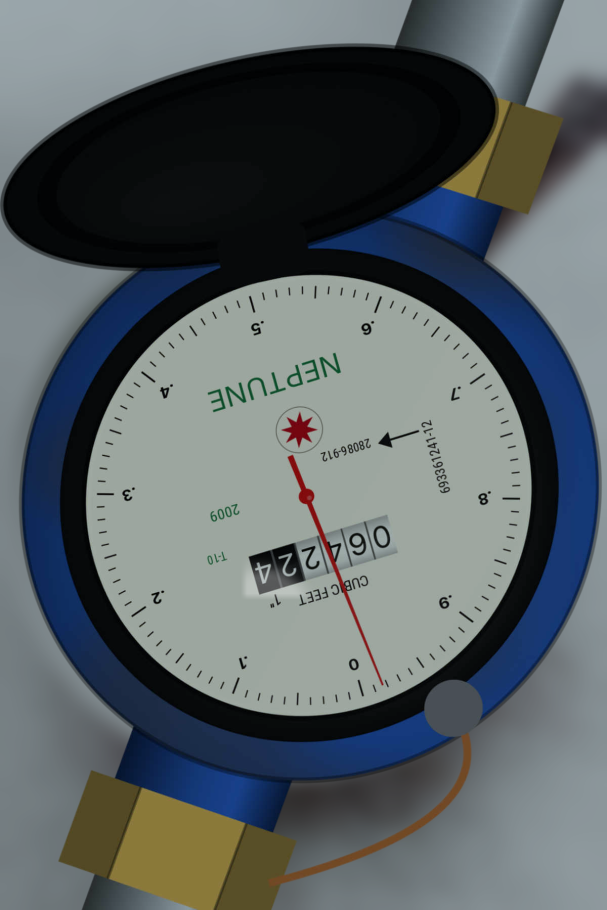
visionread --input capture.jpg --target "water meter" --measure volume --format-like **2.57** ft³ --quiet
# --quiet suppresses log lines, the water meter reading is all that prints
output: **64223.98** ft³
